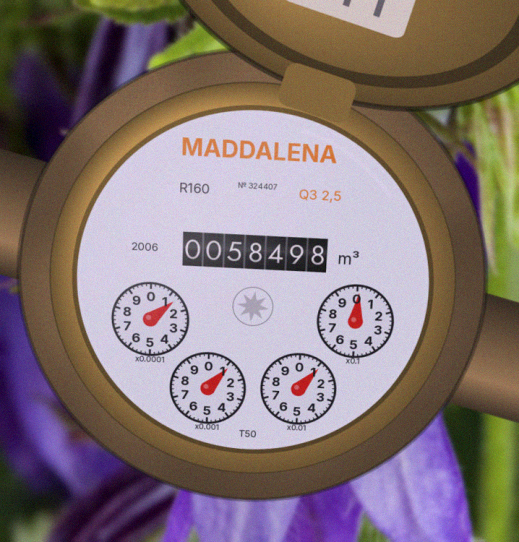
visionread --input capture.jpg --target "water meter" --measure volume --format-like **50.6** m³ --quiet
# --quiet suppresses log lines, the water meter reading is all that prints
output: **58498.0111** m³
